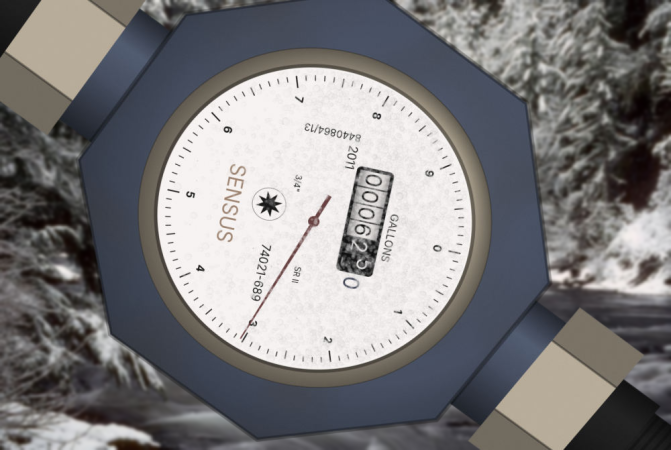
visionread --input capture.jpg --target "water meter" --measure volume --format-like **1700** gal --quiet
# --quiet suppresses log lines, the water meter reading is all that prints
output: **6253.0** gal
